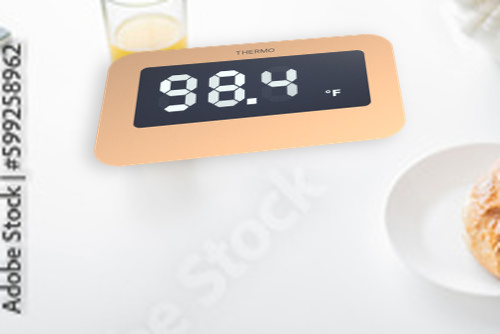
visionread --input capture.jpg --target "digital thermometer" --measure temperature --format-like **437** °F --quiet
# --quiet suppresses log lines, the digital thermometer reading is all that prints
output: **98.4** °F
